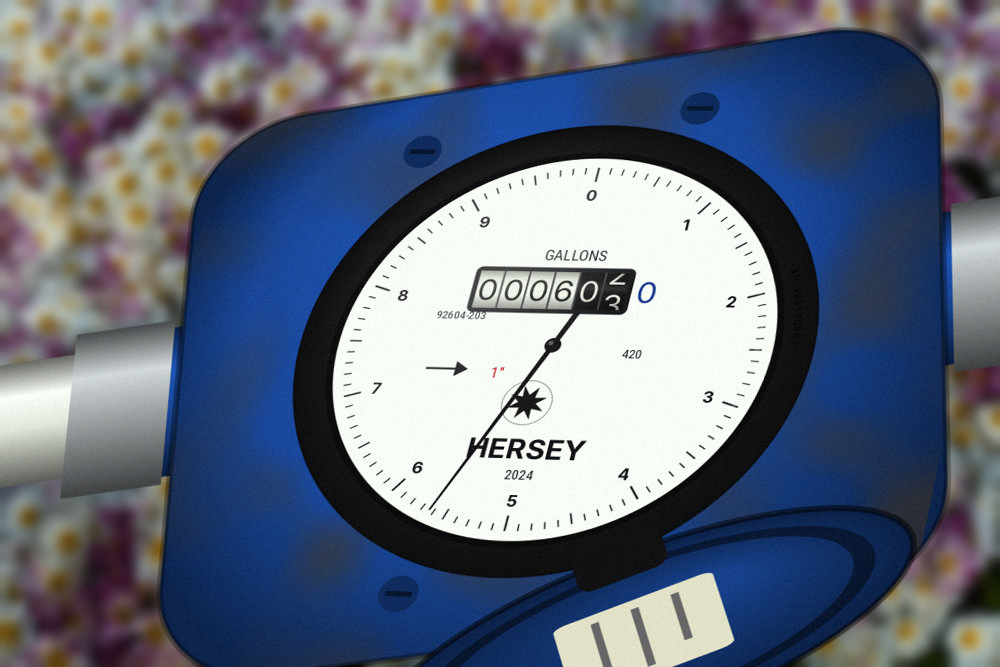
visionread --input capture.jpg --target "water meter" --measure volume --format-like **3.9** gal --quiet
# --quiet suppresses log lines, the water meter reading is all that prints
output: **6025.6** gal
